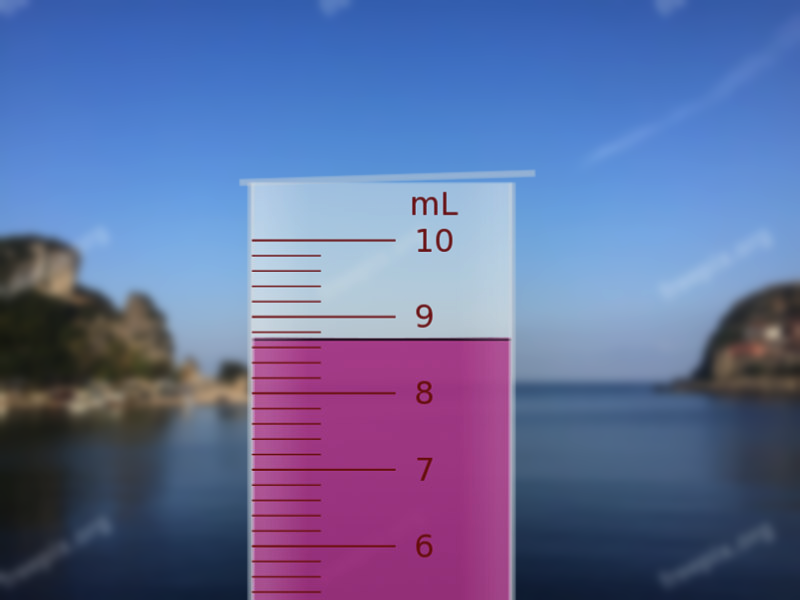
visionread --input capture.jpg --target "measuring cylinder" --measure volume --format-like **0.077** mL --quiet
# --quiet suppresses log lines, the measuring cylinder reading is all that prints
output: **8.7** mL
